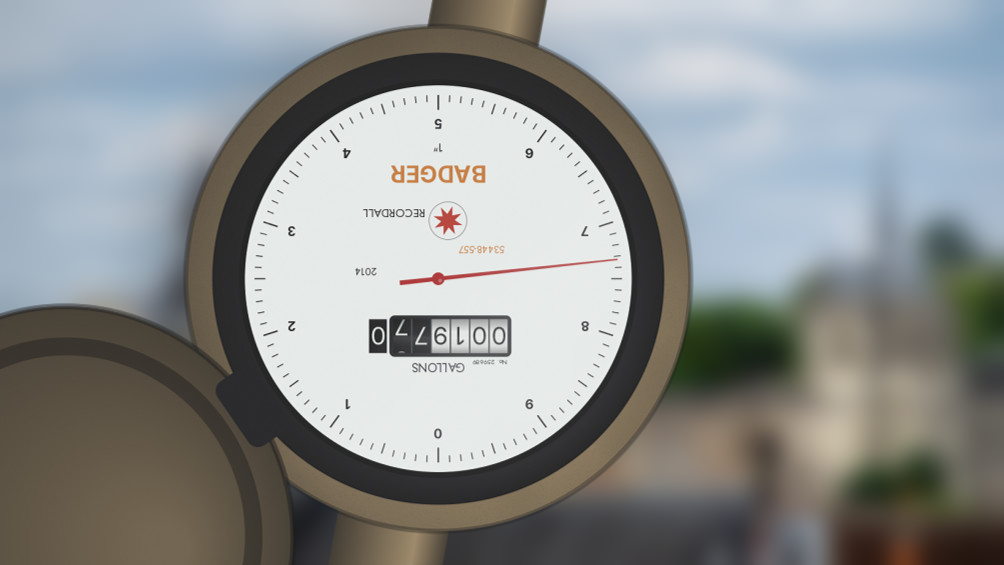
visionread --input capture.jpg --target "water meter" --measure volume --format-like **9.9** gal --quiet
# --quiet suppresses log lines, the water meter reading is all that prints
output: **19767.3** gal
